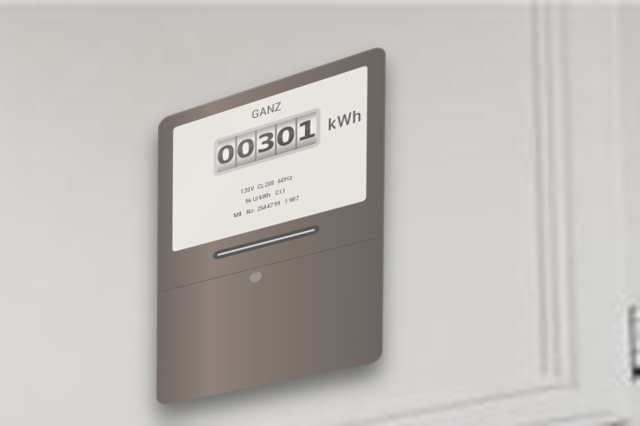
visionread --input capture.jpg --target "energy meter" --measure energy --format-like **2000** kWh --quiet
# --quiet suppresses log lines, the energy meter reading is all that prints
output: **301** kWh
